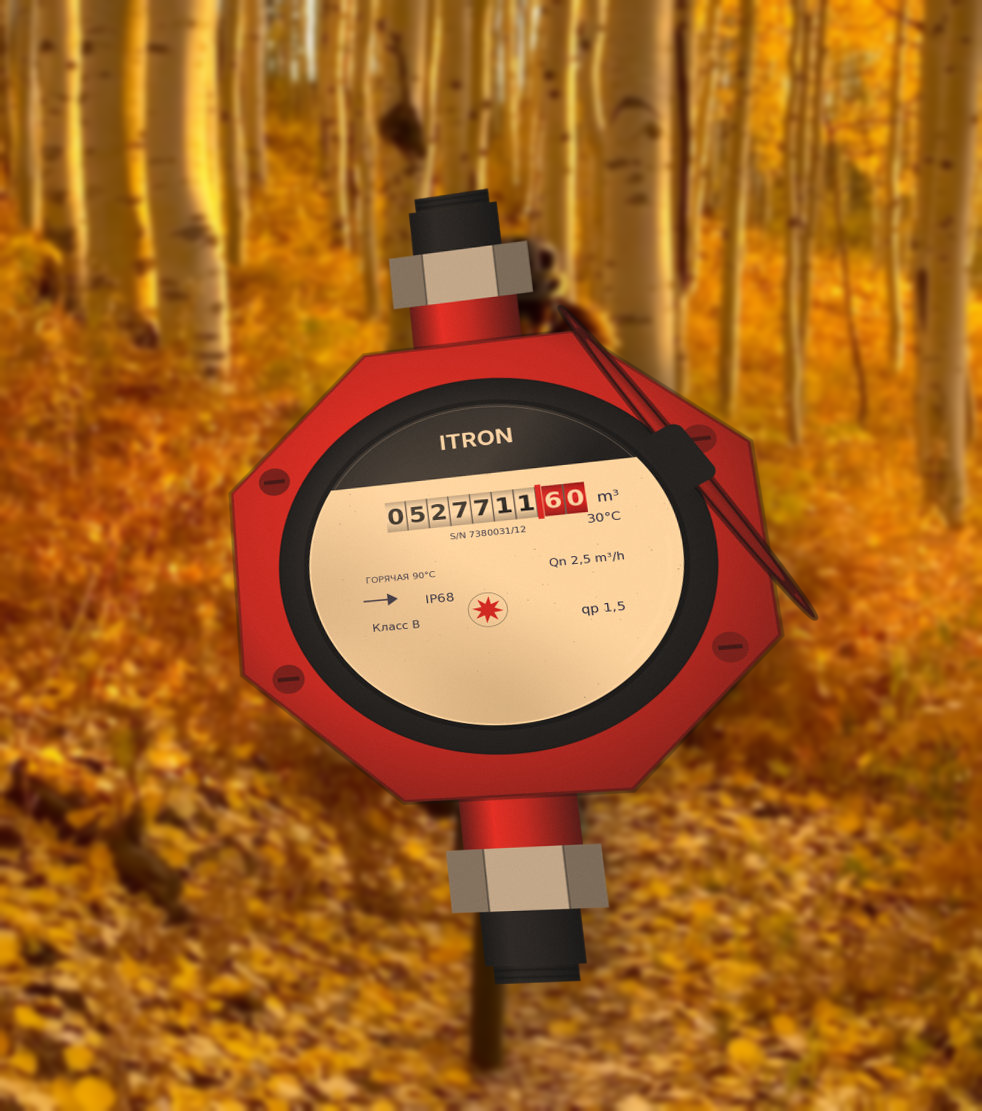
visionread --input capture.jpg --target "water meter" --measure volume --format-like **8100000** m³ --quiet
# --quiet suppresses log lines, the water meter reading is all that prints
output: **527711.60** m³
